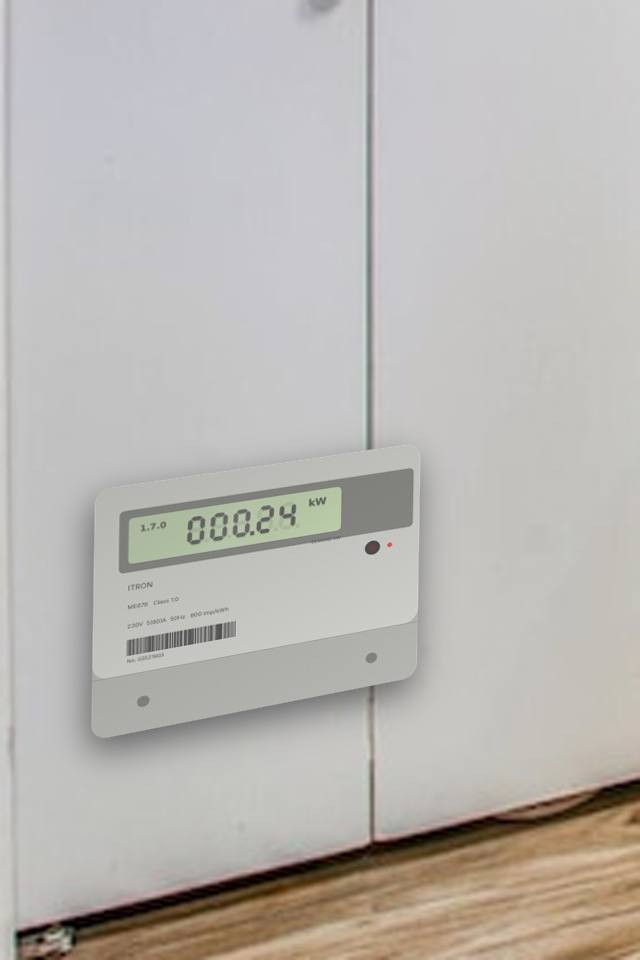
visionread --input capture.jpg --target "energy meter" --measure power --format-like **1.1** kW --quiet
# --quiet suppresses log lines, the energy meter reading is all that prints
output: **0.24** kW
